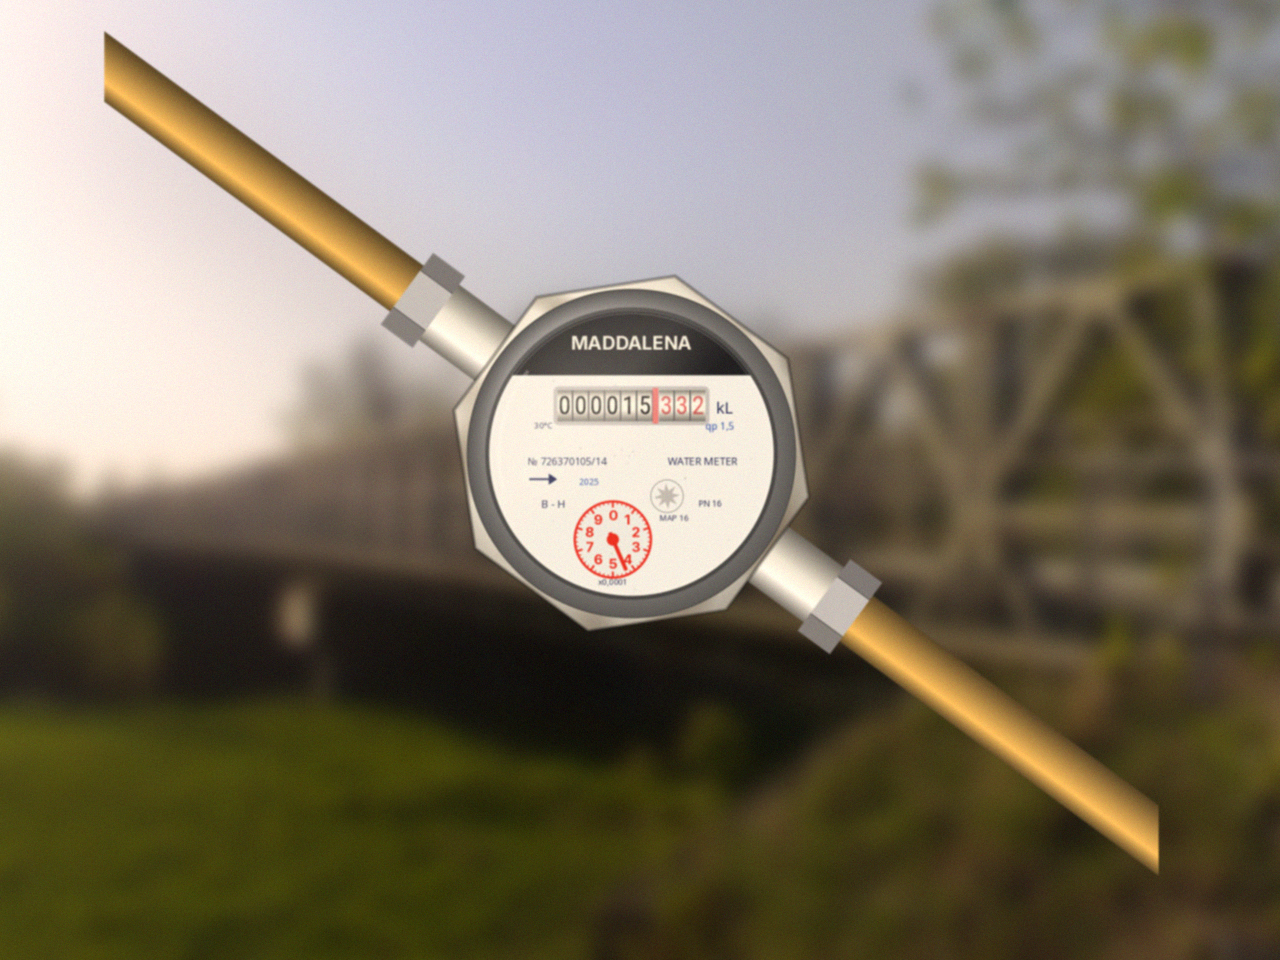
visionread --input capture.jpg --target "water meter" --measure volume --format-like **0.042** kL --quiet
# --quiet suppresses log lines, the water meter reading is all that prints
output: **15.3324** kL
